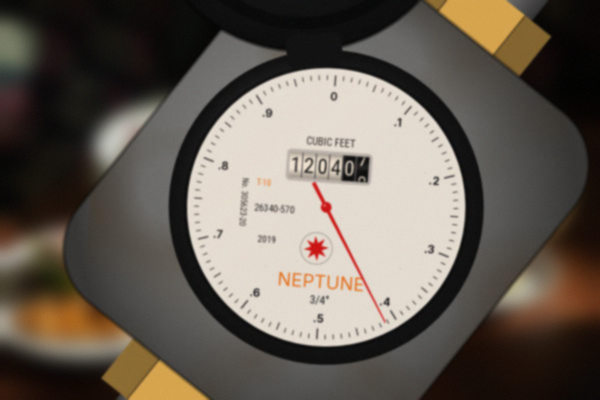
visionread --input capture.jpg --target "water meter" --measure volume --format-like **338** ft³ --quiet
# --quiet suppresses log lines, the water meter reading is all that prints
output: **120407.41** ft³
